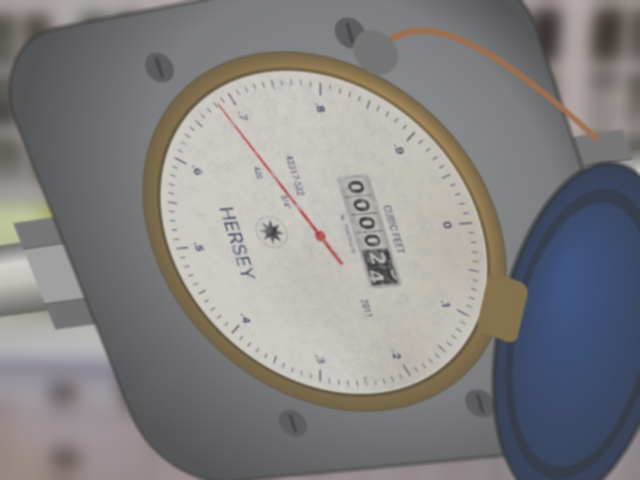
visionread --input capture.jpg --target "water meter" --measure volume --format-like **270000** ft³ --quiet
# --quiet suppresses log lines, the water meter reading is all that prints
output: **23.68** ft³
